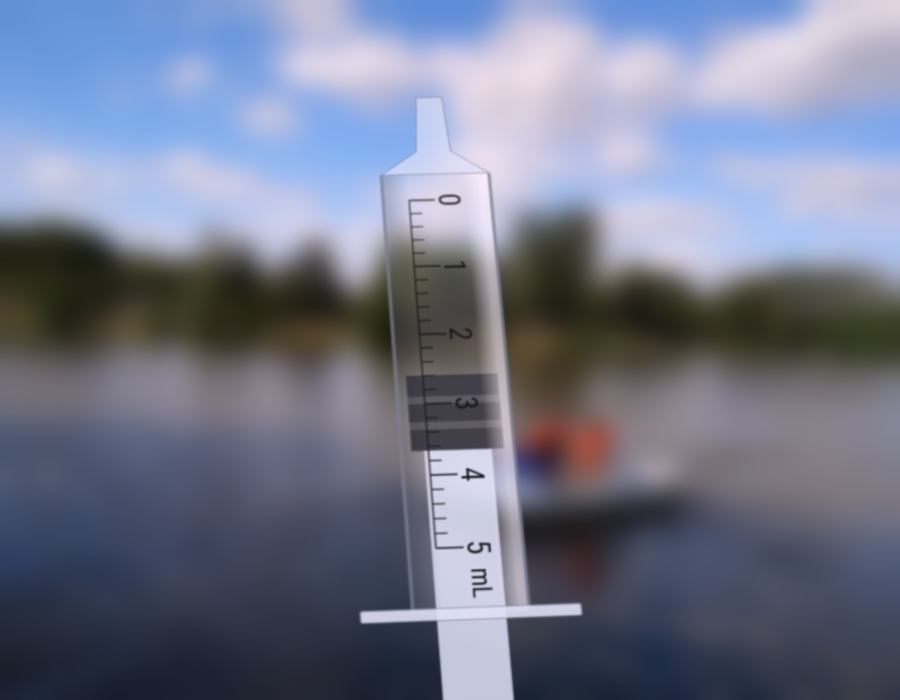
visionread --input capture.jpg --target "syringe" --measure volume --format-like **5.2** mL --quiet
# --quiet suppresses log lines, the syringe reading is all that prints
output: **2.6** mL
